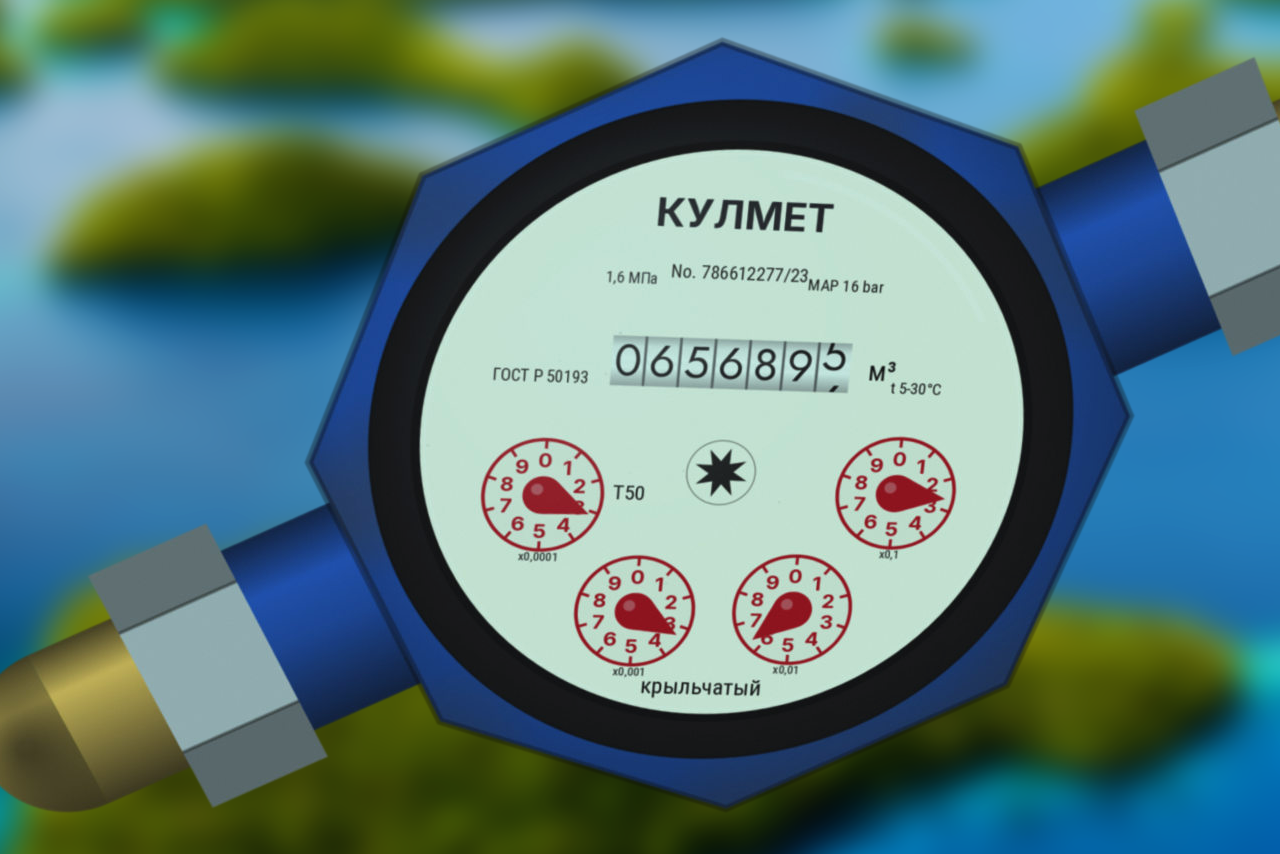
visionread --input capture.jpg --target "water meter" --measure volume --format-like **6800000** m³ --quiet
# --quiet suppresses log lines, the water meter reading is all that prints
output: **656895.2633** m³
